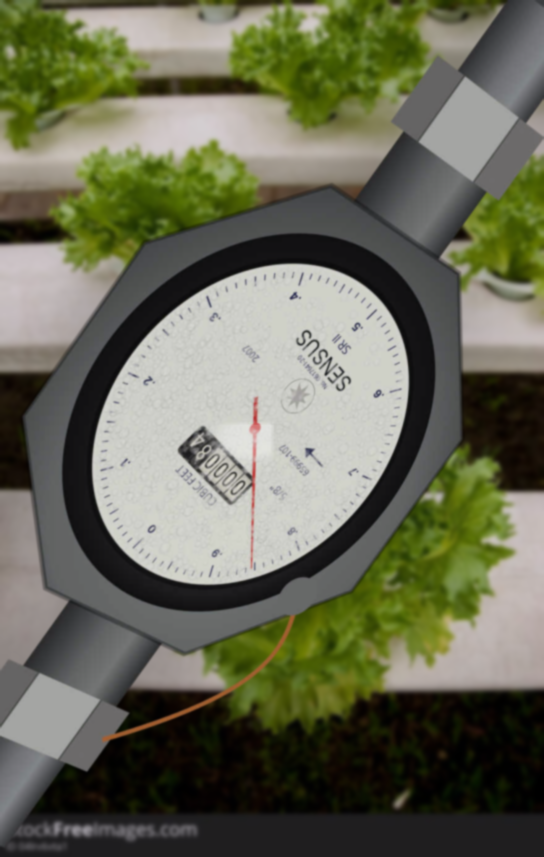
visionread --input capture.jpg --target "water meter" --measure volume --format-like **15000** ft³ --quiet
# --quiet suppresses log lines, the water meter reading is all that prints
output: **83.85** ft³
